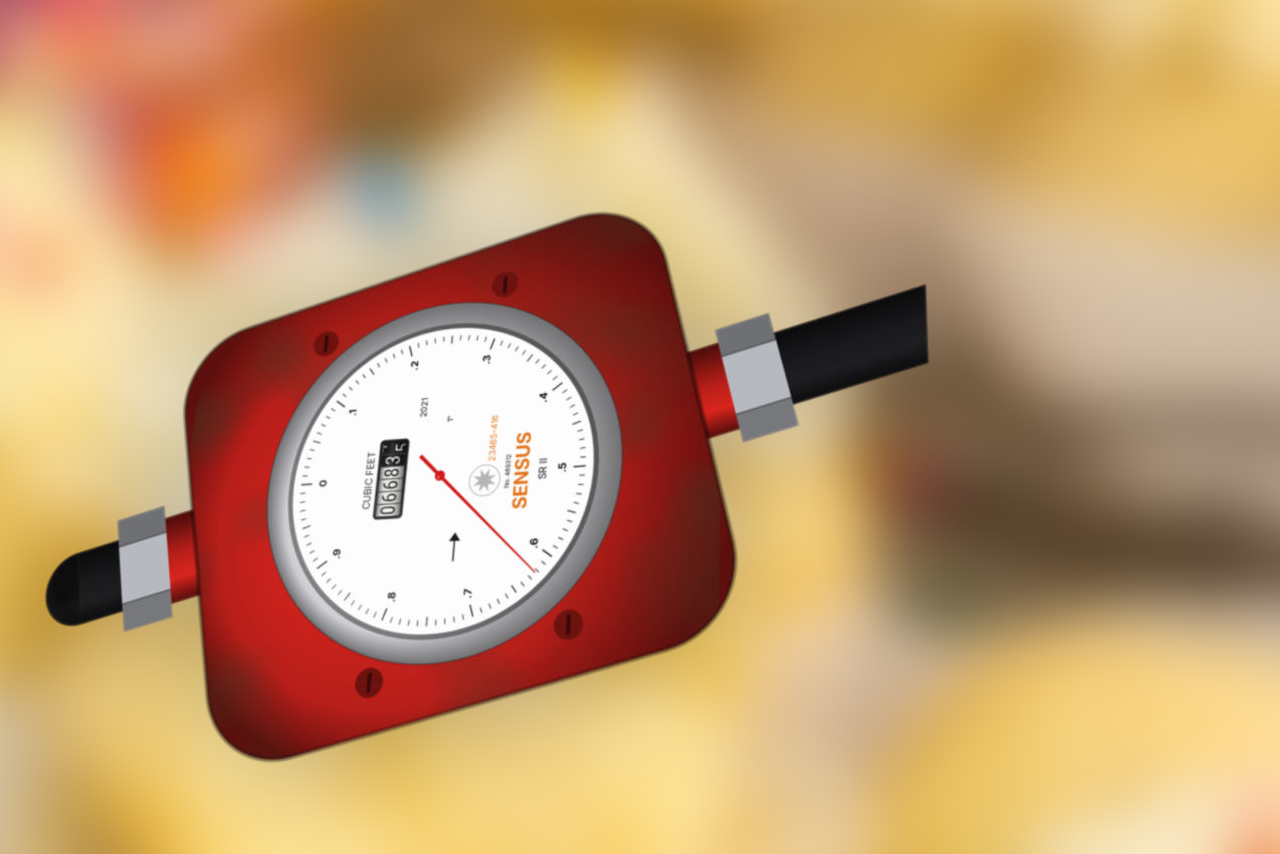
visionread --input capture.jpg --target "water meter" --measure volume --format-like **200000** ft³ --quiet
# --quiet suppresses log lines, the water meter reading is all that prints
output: **66834.62** ft³
